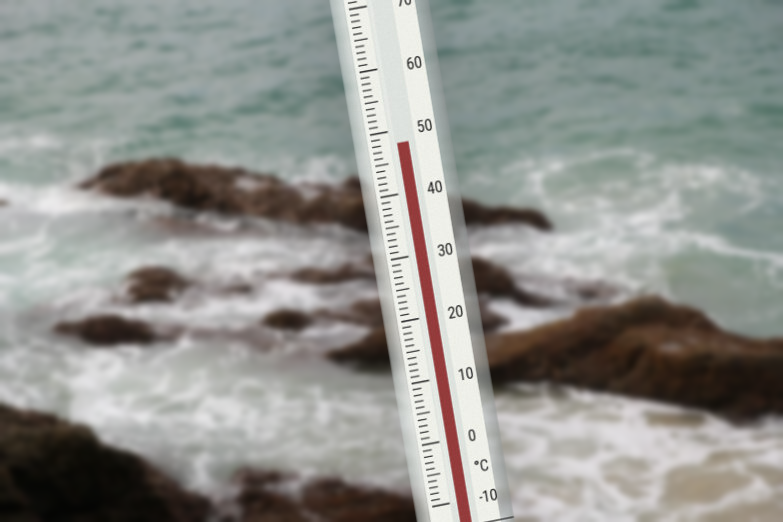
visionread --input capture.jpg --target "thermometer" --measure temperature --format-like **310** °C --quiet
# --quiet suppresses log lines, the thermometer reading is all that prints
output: **48** °C
